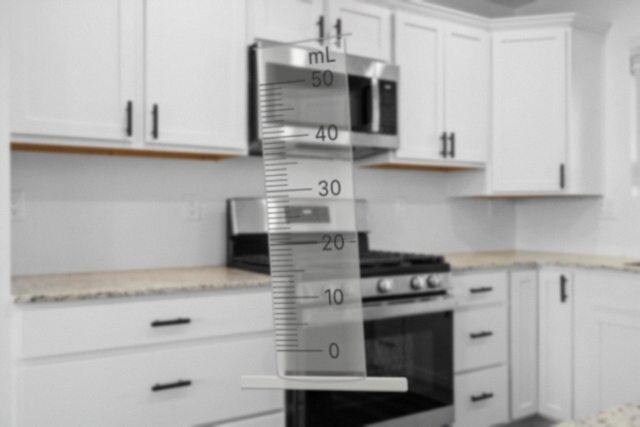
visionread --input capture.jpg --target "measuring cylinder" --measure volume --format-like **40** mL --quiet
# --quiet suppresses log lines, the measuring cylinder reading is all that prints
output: **20** mL
